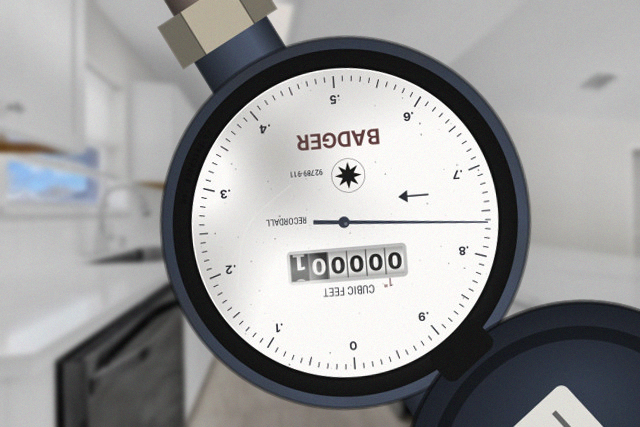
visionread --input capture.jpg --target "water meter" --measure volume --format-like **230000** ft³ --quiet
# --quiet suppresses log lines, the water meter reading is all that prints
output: **0.76** ft³
